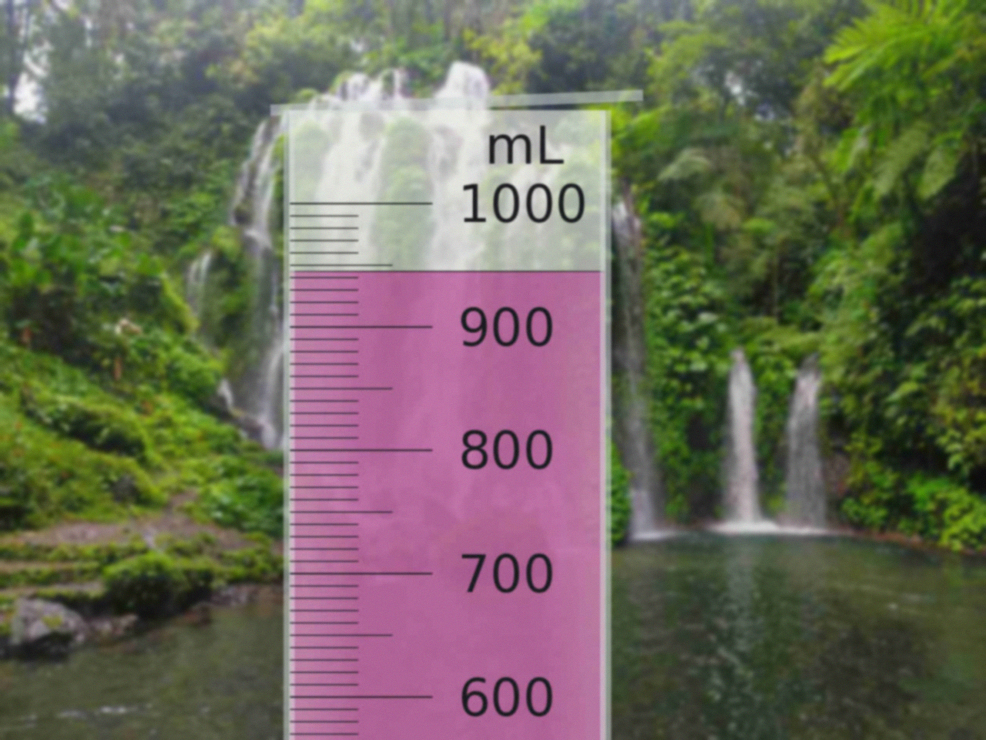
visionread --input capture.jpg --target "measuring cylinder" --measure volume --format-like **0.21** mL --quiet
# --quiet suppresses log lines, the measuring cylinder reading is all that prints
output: **945** mL
